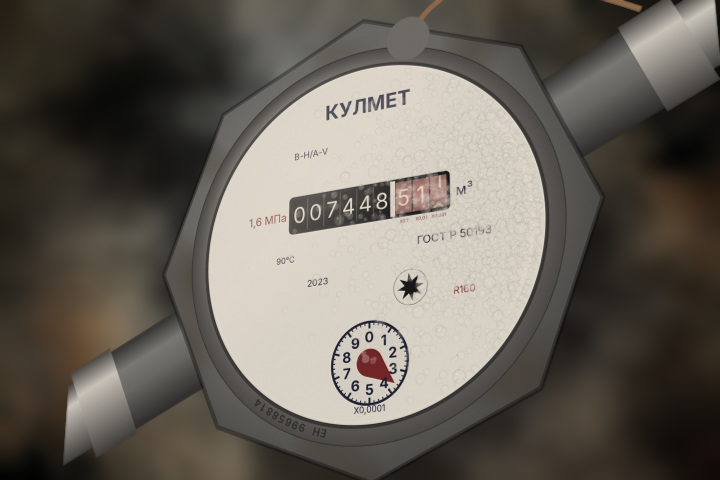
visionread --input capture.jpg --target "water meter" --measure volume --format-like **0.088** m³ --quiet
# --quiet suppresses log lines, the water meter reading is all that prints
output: **7448.5113** m³
